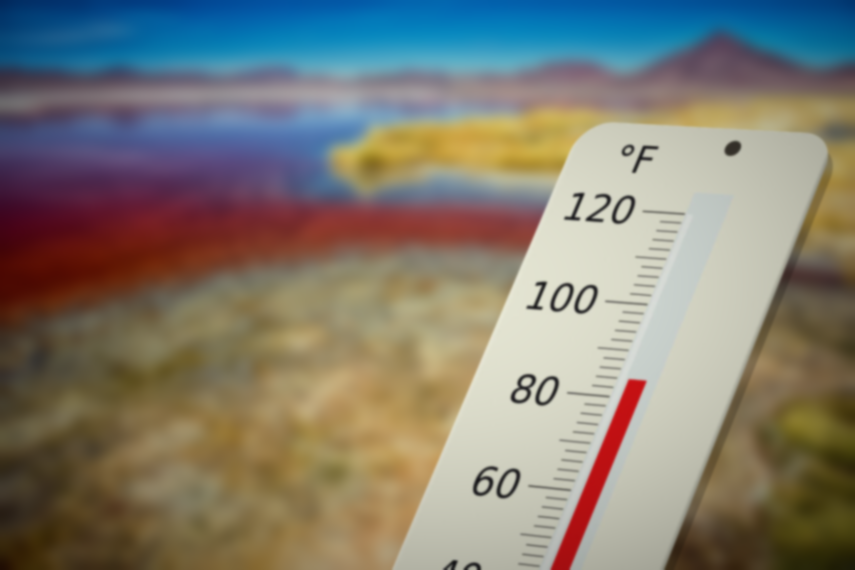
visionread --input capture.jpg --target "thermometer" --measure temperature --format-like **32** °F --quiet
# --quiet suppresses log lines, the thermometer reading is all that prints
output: **84** °F
